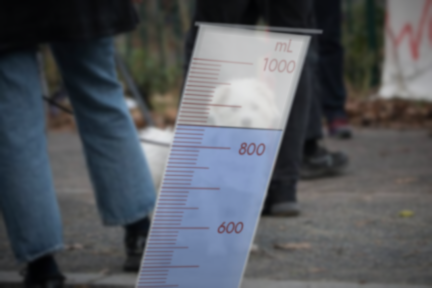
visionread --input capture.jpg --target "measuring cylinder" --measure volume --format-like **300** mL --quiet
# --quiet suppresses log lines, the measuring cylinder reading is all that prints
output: **850** mL
